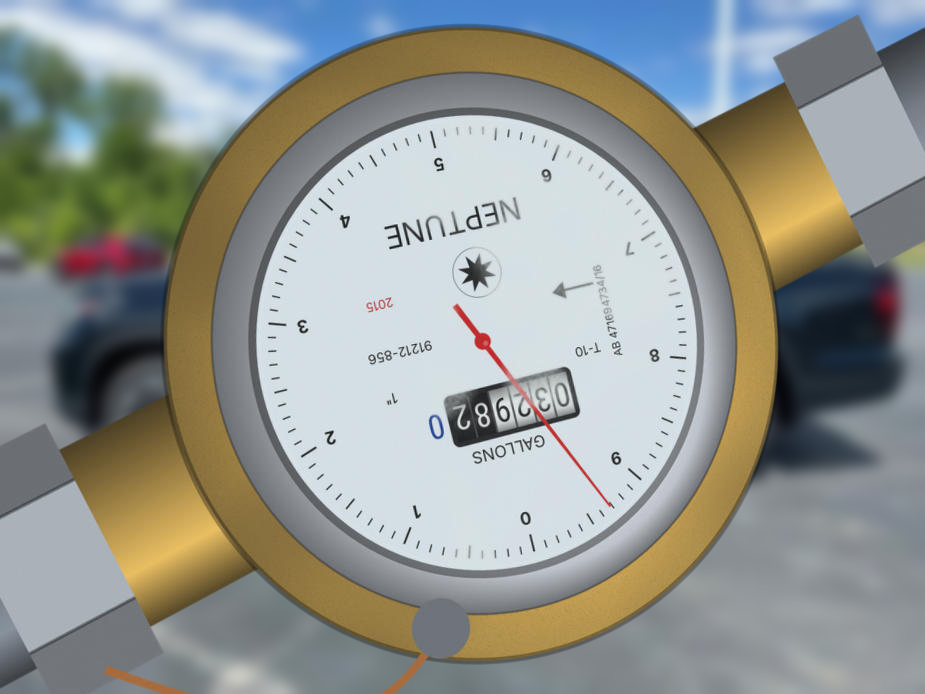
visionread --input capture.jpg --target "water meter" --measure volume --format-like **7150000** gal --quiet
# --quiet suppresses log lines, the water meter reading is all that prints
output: **329819.3** gal
